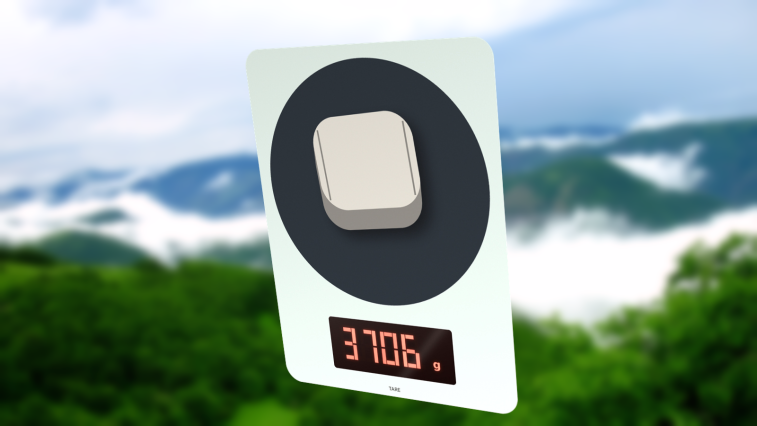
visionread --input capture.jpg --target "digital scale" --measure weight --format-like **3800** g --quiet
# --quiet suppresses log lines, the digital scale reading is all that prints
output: **3706** g
